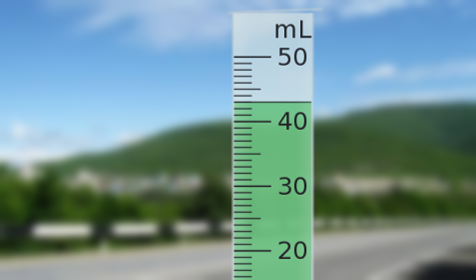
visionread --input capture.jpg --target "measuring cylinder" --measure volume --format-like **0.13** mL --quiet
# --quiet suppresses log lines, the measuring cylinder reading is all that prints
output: **43** mL
